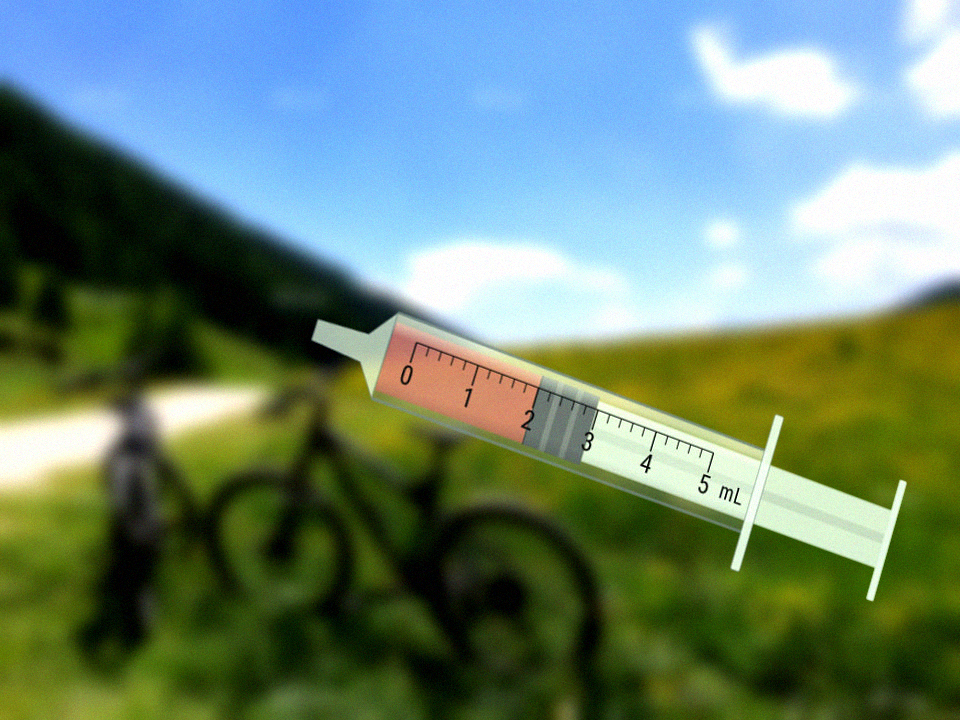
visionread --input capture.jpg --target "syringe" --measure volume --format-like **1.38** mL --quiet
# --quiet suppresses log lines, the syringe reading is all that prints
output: **2** mL
